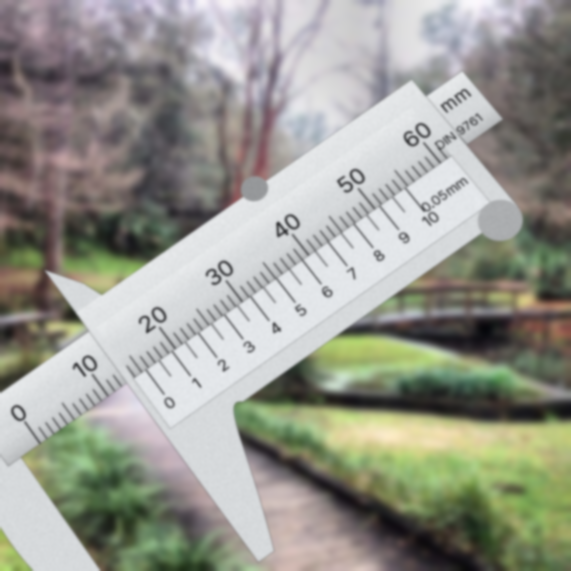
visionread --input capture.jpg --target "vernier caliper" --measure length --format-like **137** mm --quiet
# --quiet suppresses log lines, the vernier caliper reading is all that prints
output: **15.6** mm
